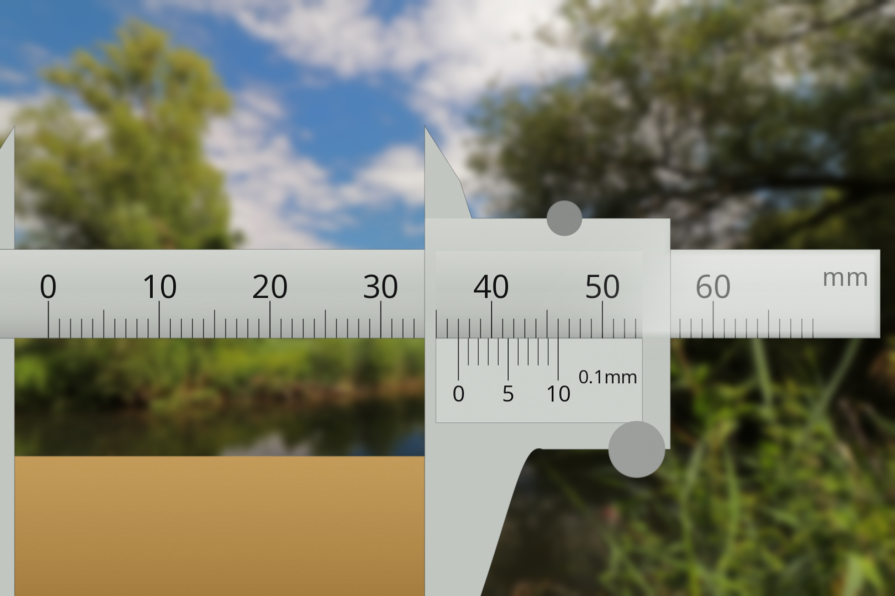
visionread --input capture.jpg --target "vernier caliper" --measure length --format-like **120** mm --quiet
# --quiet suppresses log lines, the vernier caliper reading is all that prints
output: **37.0** mm
